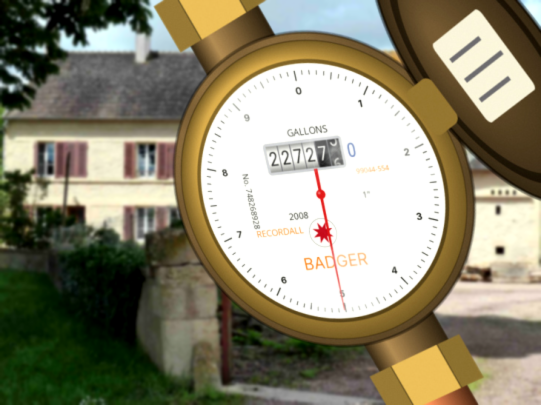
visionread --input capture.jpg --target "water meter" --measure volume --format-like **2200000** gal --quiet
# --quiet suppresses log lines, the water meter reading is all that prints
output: **2272755.0** gal
